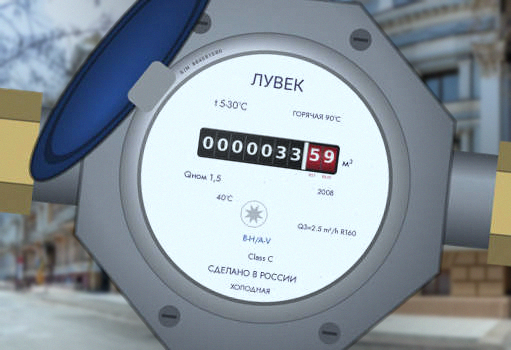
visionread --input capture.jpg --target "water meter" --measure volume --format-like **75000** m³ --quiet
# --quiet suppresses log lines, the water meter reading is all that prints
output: **33.59** m³
